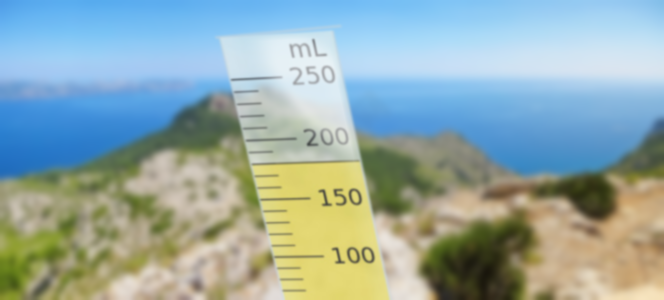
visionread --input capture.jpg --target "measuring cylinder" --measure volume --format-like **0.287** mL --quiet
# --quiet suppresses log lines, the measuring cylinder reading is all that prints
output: **180** mL
